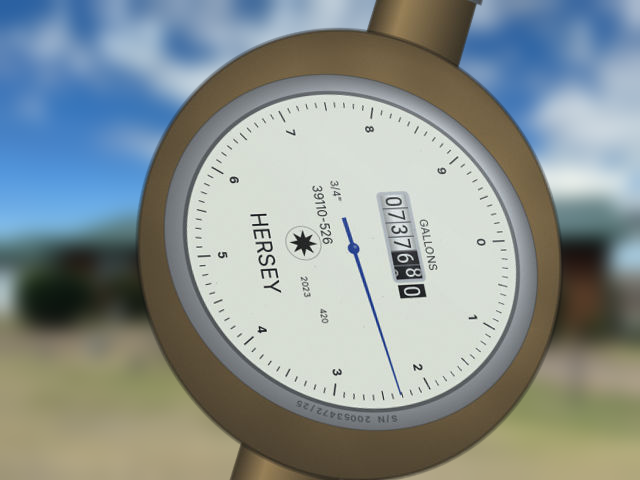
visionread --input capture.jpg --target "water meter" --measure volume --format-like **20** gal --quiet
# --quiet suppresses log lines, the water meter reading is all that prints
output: **737682.3** gal
